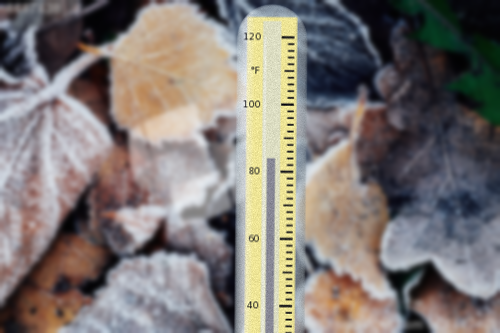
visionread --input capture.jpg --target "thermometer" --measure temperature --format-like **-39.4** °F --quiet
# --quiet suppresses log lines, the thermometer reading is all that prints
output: **84** °F
